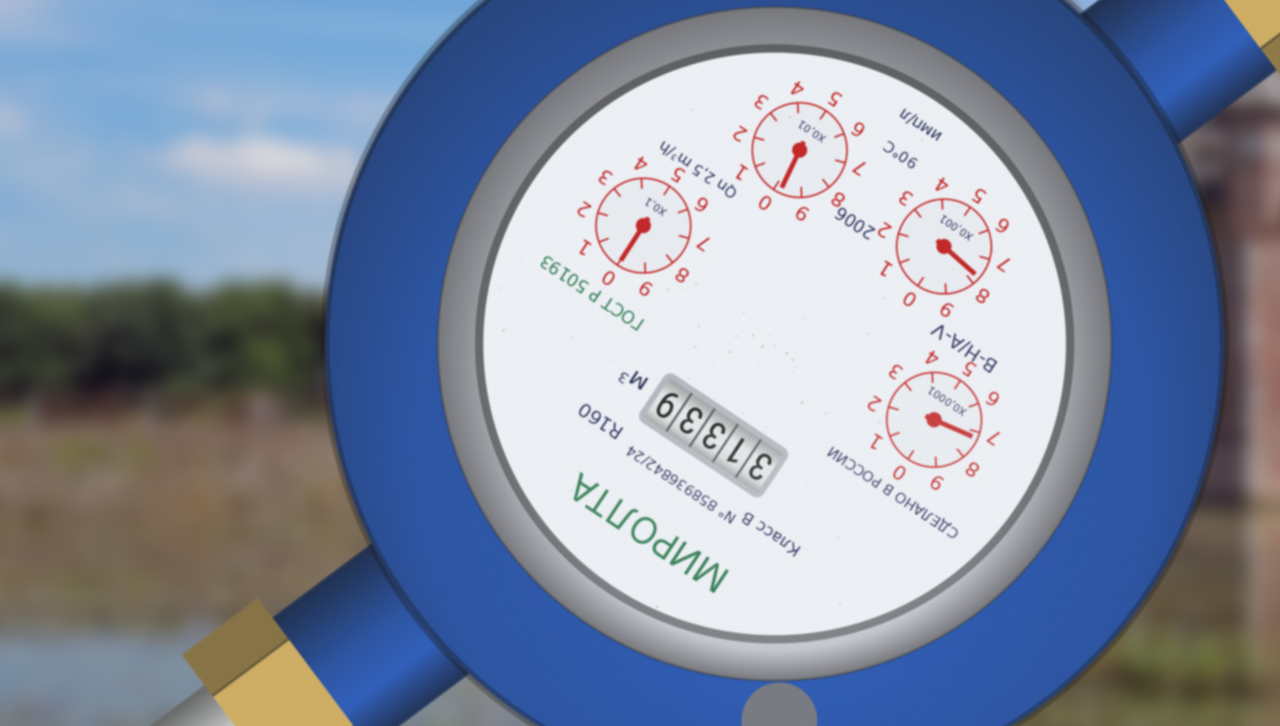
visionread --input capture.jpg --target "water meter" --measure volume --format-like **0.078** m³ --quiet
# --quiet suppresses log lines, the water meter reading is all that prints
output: **31338.9977** m³
